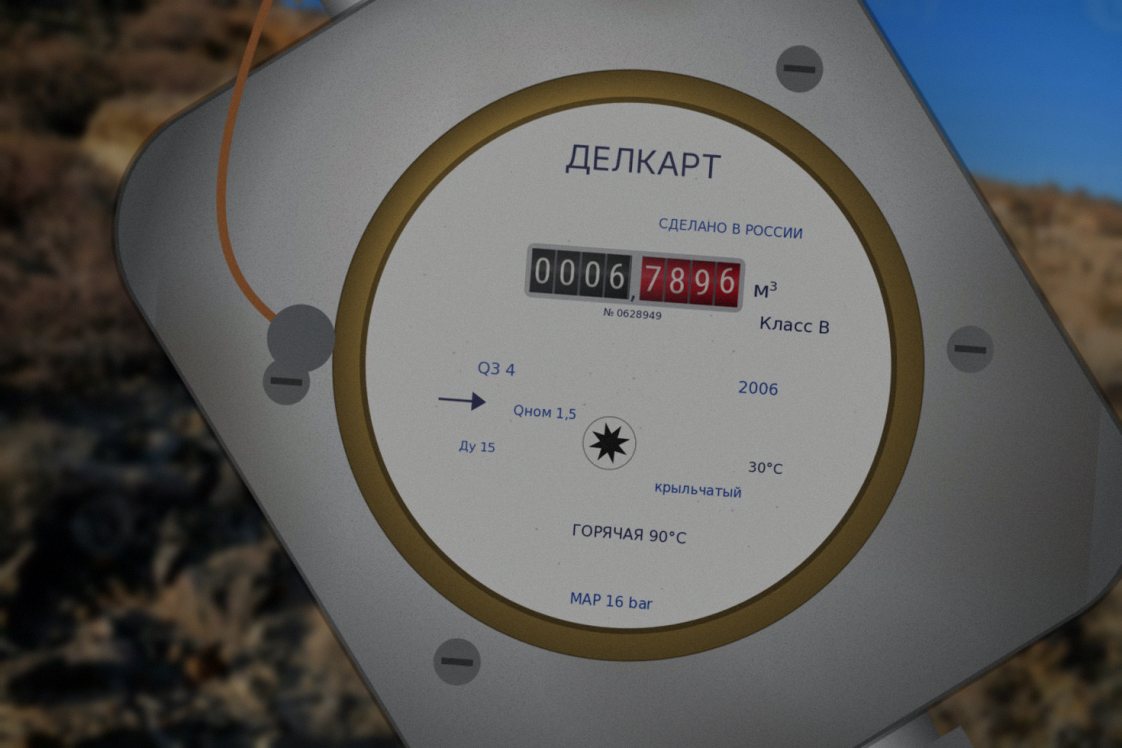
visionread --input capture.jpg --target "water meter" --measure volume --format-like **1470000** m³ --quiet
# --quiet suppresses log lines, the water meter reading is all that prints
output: **6.7896** m³
